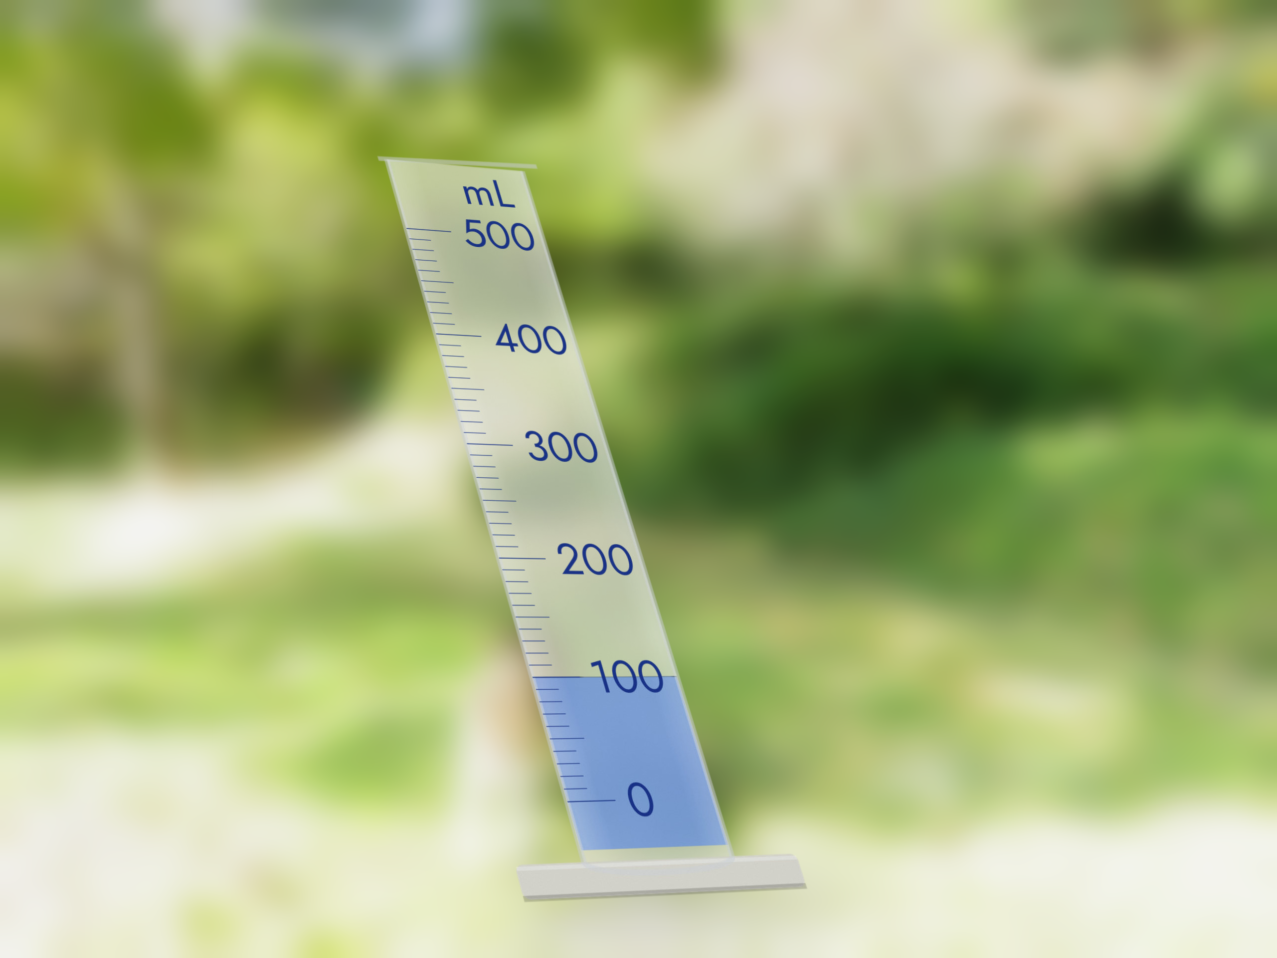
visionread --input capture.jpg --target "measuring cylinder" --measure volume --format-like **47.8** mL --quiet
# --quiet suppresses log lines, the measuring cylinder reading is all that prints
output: **100** mL
